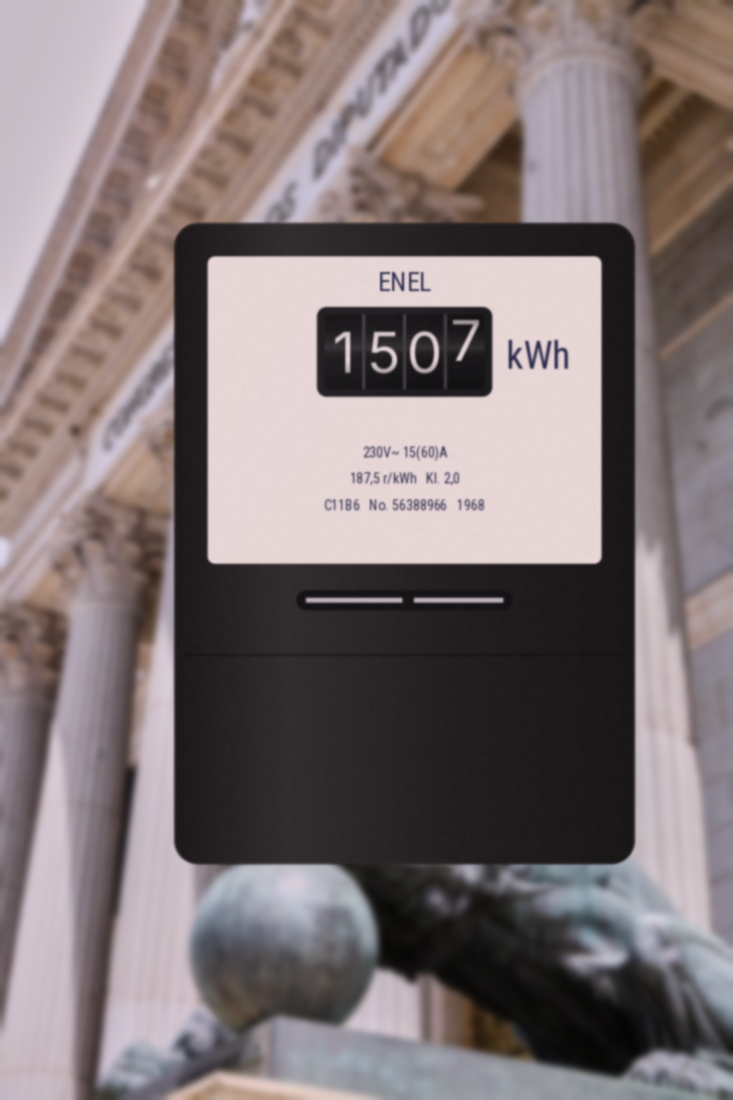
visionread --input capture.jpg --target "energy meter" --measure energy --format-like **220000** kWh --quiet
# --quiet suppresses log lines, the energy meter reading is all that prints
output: **1507** kWh
